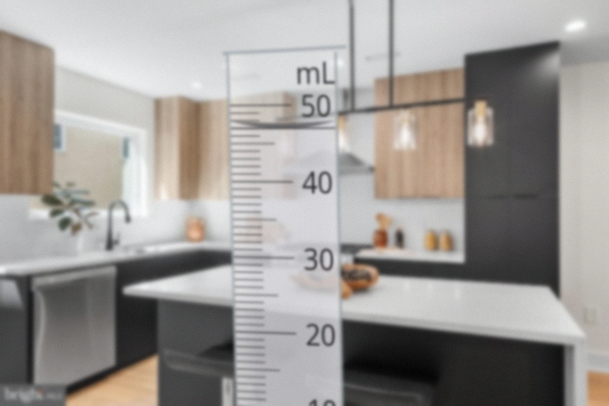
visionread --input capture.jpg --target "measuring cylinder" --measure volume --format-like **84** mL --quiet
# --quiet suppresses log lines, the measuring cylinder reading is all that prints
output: **47** mL
